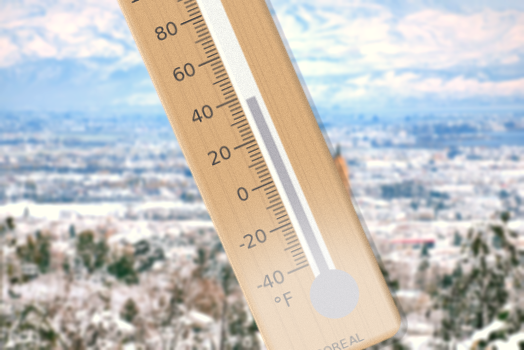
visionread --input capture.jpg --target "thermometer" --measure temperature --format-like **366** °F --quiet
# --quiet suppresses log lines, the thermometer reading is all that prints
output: **38** °F
